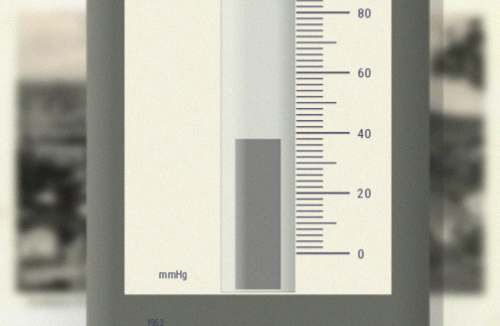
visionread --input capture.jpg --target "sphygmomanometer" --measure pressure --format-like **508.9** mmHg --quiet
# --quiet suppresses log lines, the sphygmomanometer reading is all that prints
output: **38** mmHg
